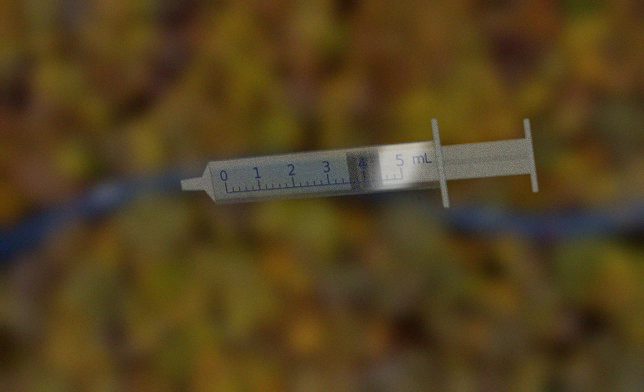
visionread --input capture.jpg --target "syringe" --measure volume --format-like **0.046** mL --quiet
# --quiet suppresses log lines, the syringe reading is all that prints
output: **3.6** mL
